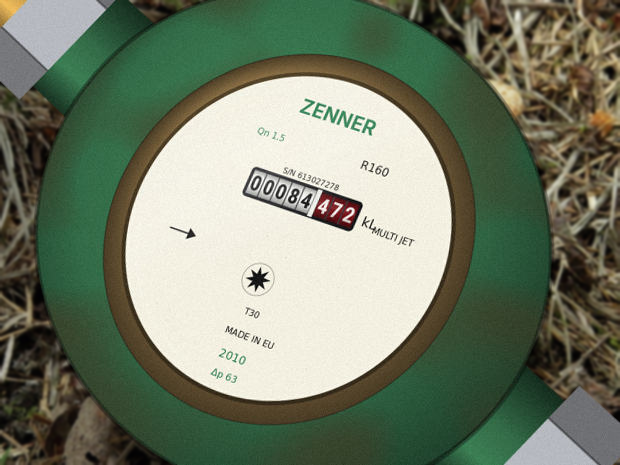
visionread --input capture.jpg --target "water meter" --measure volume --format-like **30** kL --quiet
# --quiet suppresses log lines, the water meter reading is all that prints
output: **84.472** kL
